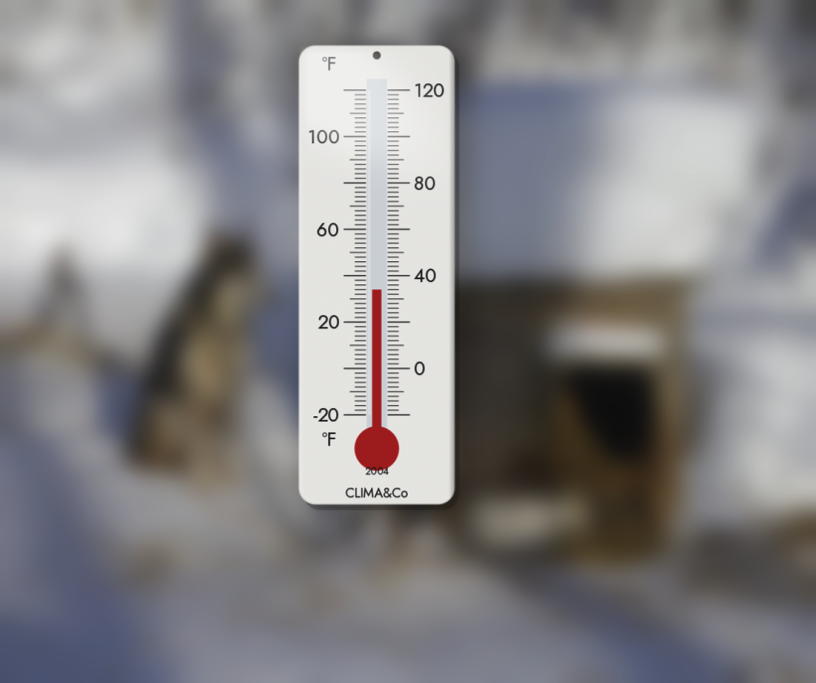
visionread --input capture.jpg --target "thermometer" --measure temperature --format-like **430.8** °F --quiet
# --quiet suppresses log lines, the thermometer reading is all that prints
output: **34** °F
